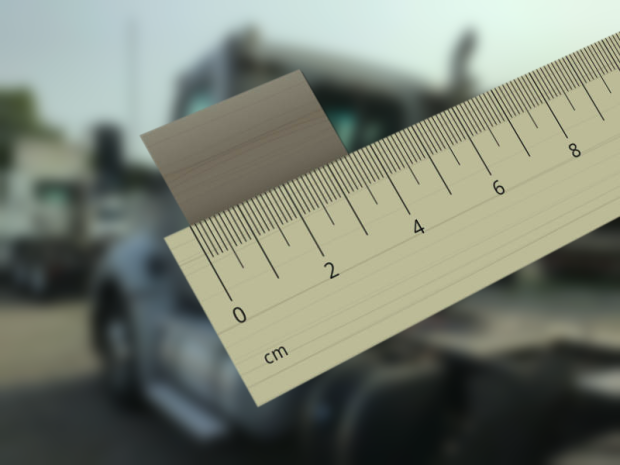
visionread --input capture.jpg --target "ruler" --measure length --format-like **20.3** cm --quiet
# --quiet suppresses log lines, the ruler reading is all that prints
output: **3.5** cm
